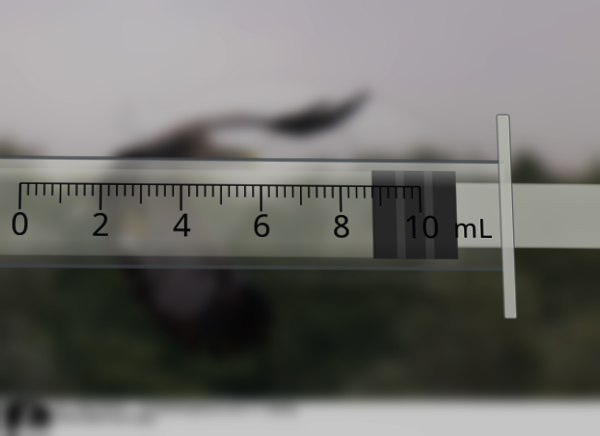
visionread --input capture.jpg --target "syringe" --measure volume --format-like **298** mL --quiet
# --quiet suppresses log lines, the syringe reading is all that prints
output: **8.8** mL
